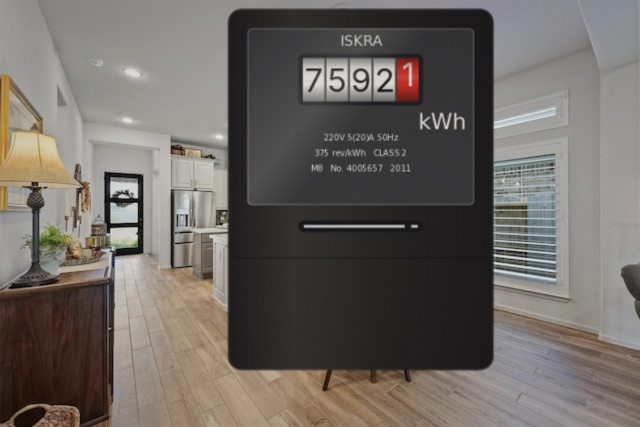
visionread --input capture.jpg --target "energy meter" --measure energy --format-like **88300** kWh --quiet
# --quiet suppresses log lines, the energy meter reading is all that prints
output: **7592.1** kWh
